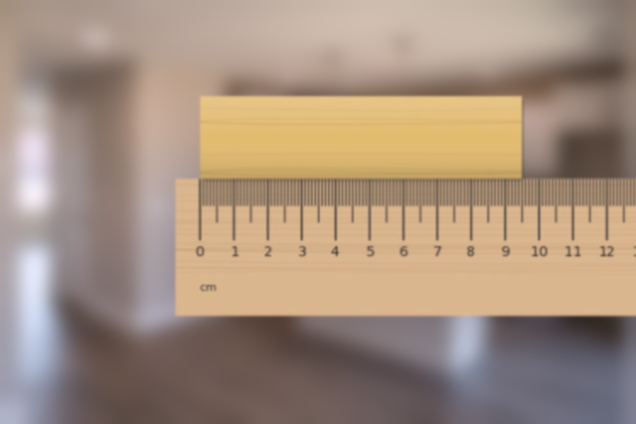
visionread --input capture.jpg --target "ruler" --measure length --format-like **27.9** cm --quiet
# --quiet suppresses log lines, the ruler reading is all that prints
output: **9.5** cm
